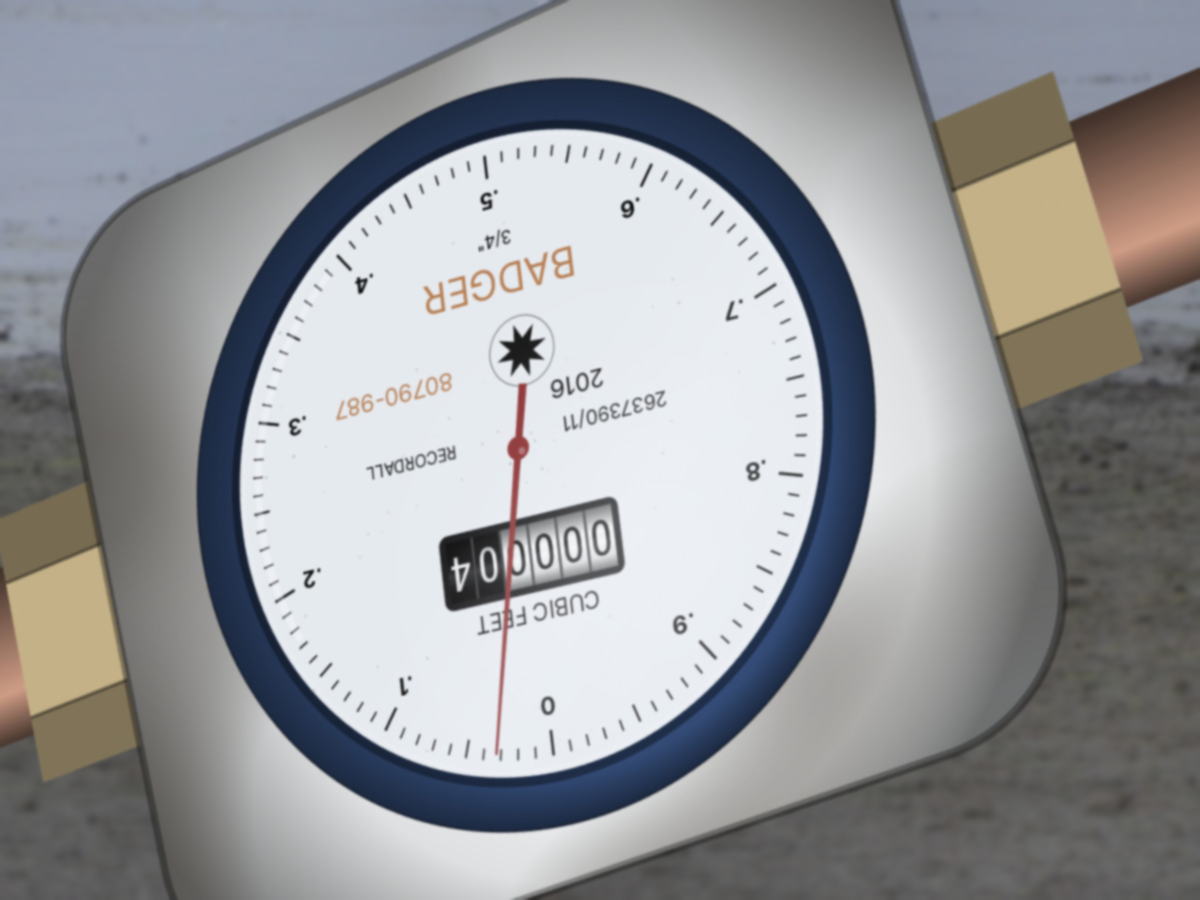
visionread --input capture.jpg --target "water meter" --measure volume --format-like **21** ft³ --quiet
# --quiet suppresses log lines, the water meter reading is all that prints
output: **4.03** ft³
